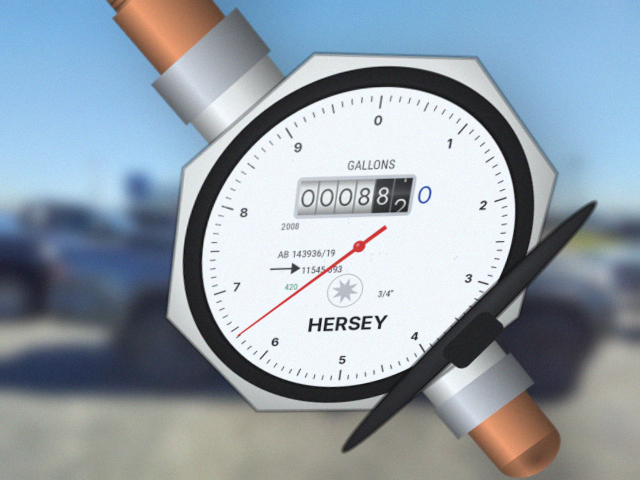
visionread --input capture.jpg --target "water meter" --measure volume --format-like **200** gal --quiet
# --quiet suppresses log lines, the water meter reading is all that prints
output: **8816.4** gal
